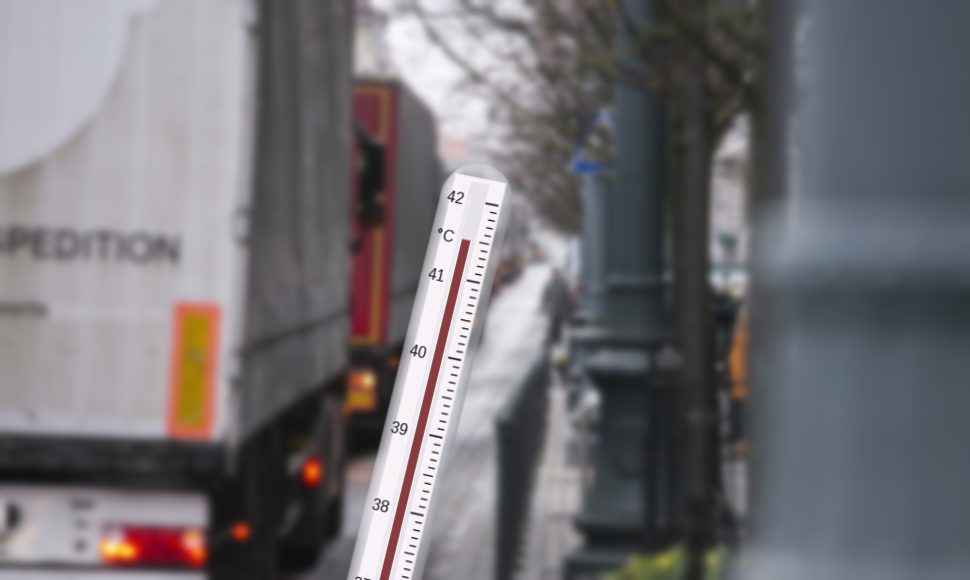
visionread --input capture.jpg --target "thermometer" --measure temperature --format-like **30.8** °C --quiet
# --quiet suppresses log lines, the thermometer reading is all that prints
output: **41.5** °C
